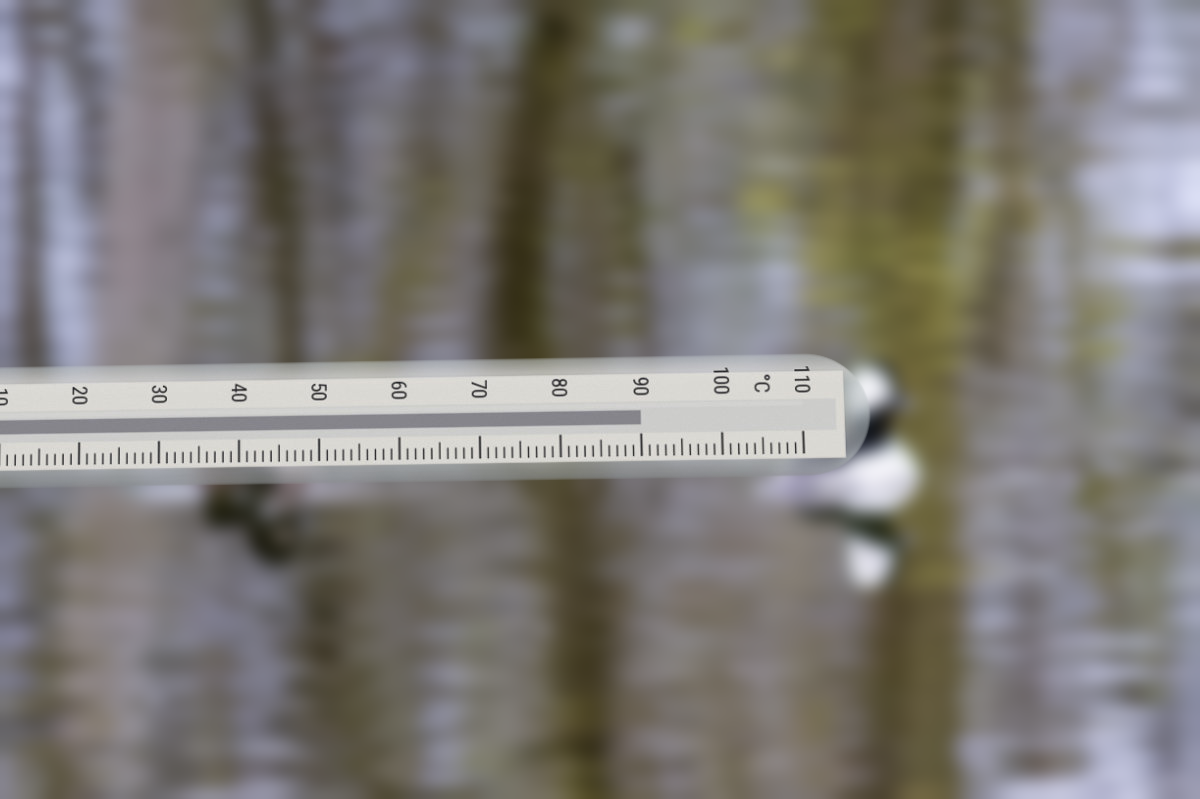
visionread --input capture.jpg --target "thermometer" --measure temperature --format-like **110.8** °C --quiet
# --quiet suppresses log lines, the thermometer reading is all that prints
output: **90** °C
